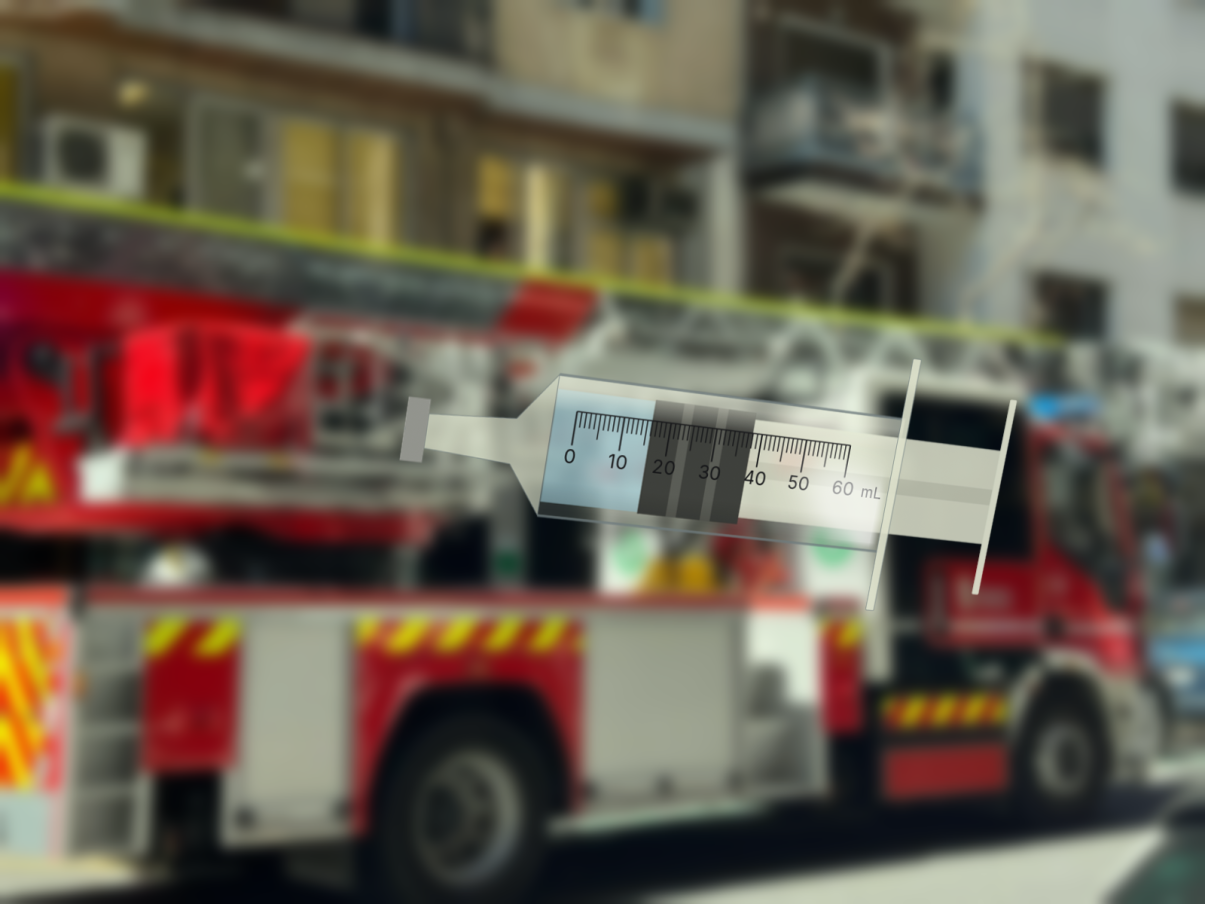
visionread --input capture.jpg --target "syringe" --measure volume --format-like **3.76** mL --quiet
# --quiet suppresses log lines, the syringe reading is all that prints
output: **16** mL
